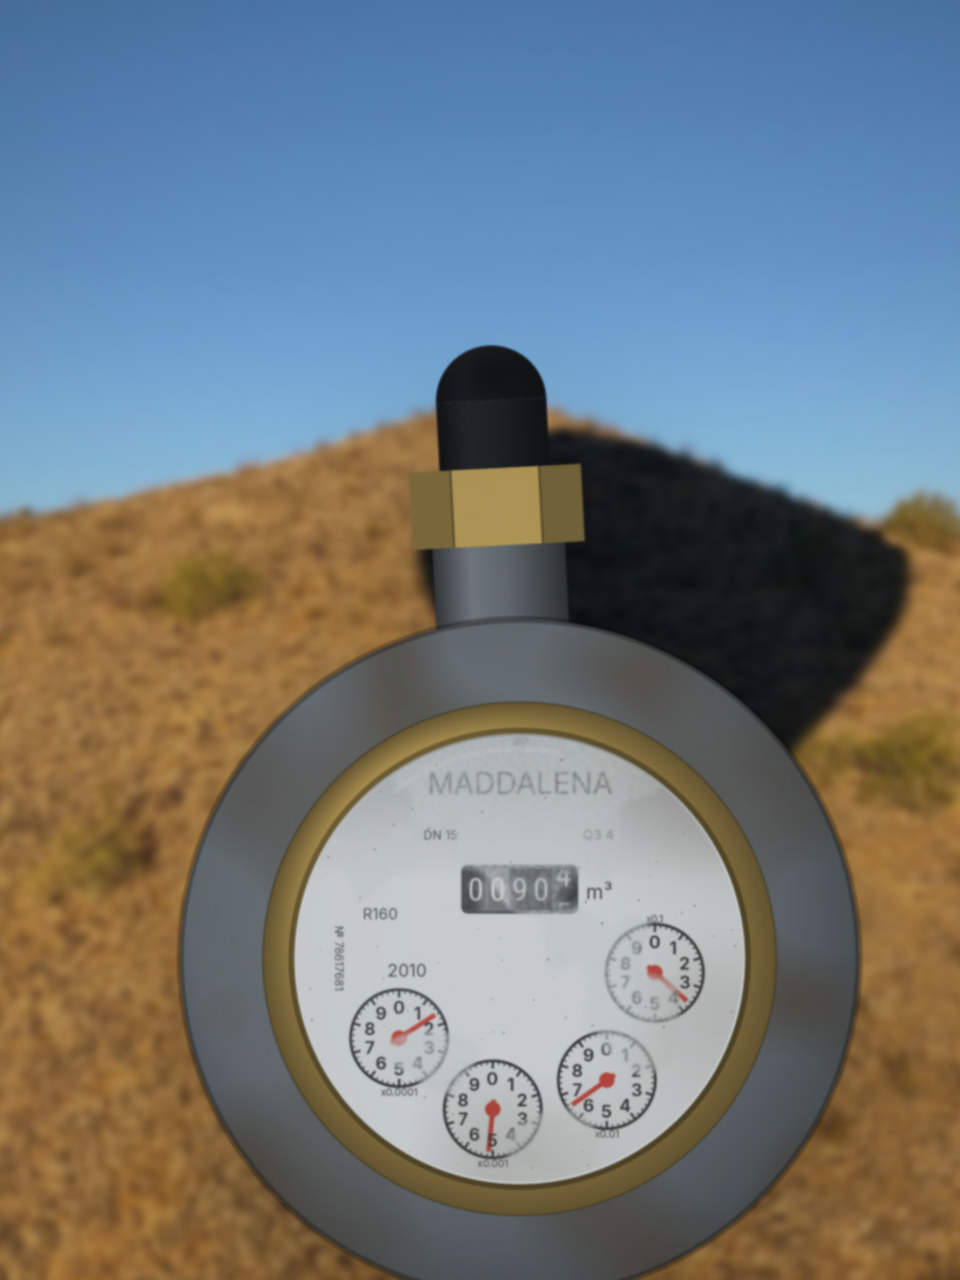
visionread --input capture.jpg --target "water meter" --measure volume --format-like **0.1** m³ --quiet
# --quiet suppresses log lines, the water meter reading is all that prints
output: **904.3651** m³
